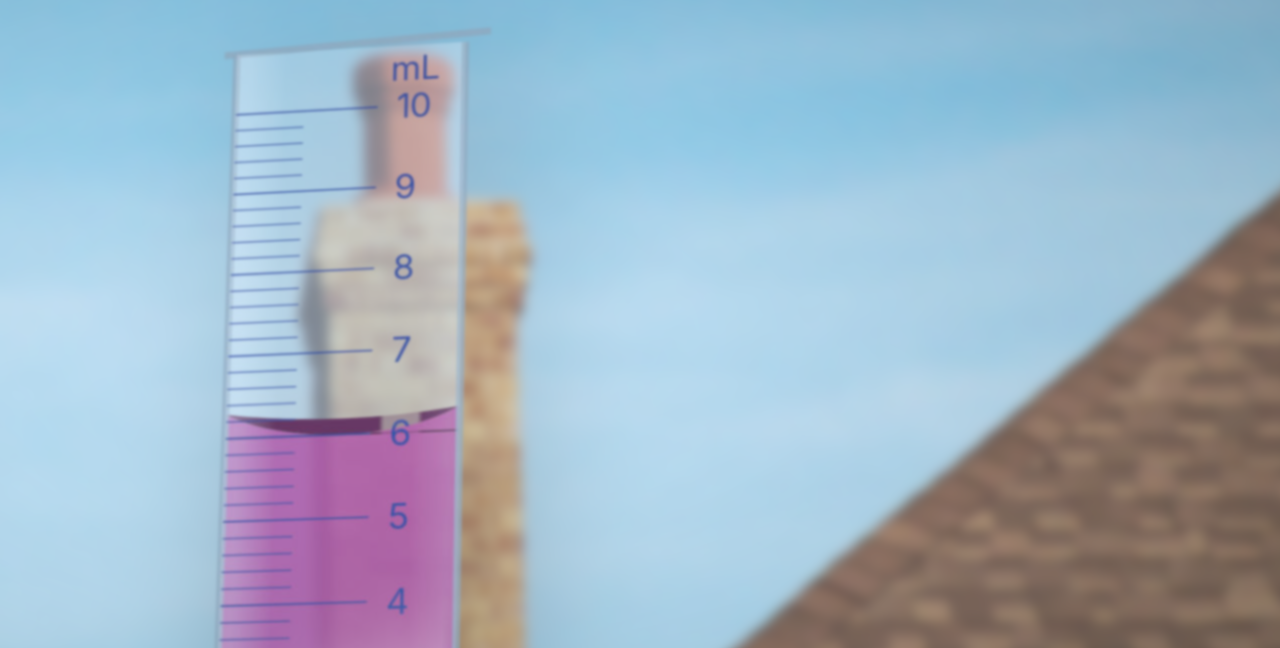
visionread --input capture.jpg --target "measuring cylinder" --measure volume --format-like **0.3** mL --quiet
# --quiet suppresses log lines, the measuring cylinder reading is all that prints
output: **6** mL
